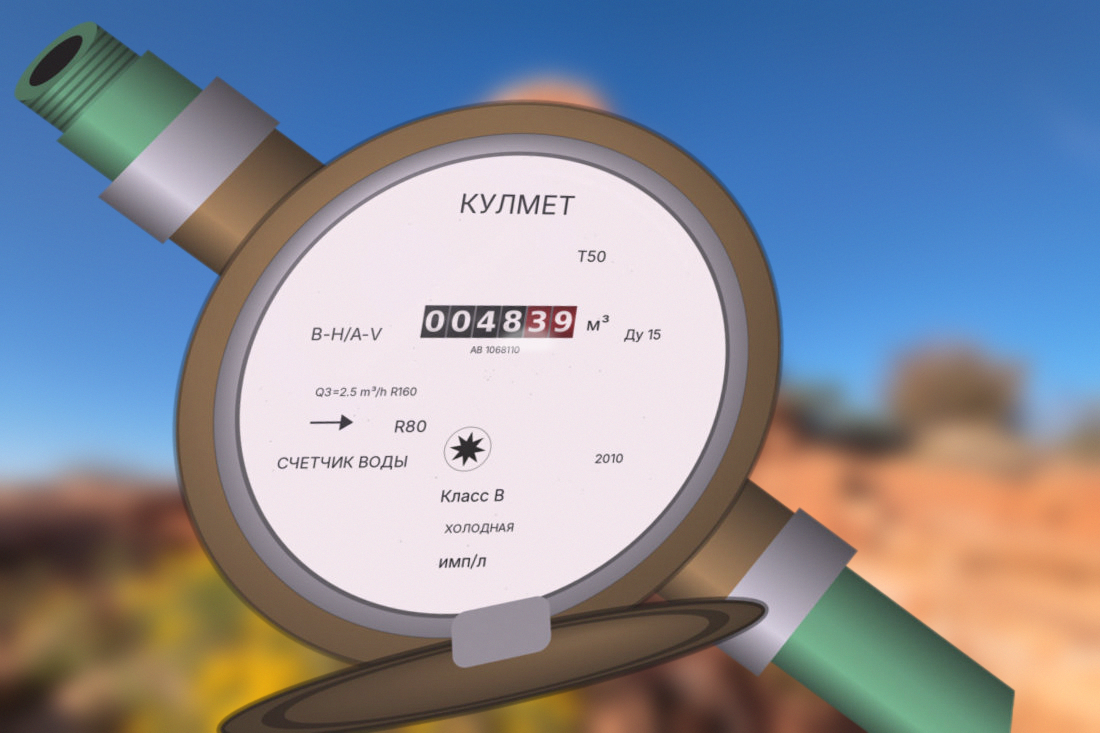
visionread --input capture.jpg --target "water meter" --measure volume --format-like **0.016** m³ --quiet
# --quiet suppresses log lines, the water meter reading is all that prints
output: **48.39** m³
